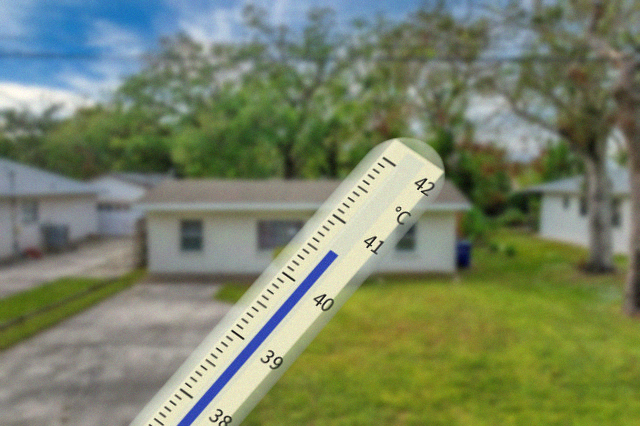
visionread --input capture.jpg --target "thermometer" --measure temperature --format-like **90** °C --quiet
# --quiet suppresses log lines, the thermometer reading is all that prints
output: **40.6** °C
